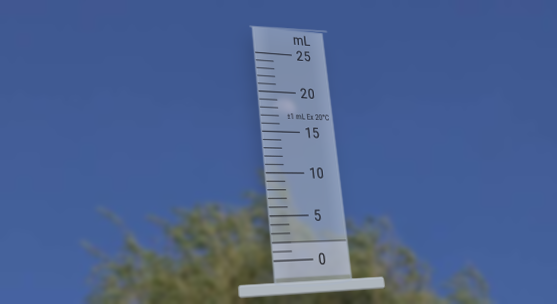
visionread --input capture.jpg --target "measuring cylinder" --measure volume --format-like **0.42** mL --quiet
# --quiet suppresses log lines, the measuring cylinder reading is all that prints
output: **2** mL
